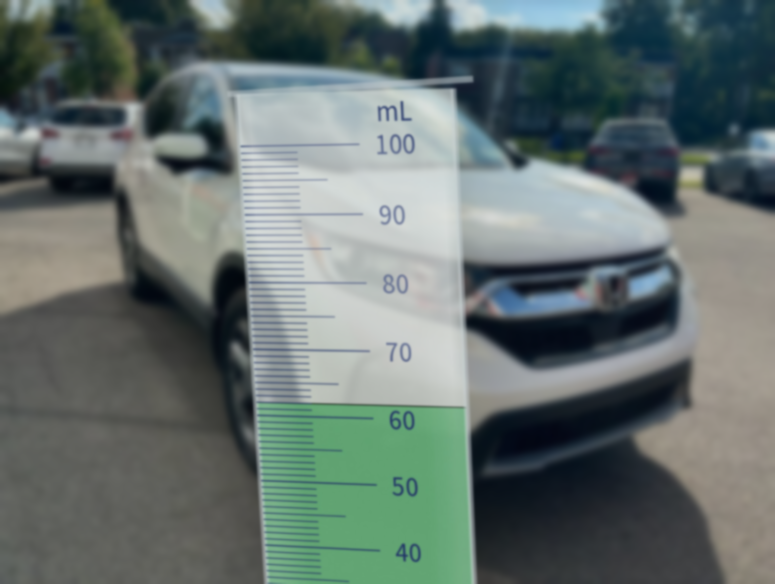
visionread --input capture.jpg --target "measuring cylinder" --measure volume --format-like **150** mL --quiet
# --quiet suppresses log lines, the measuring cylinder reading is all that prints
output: **62** mL
